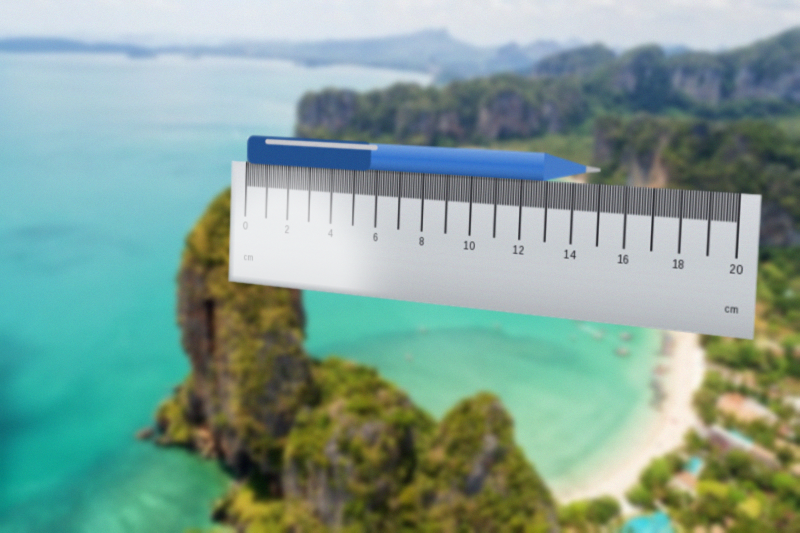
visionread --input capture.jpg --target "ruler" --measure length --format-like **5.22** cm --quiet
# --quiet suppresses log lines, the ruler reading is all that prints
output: **15** cm
